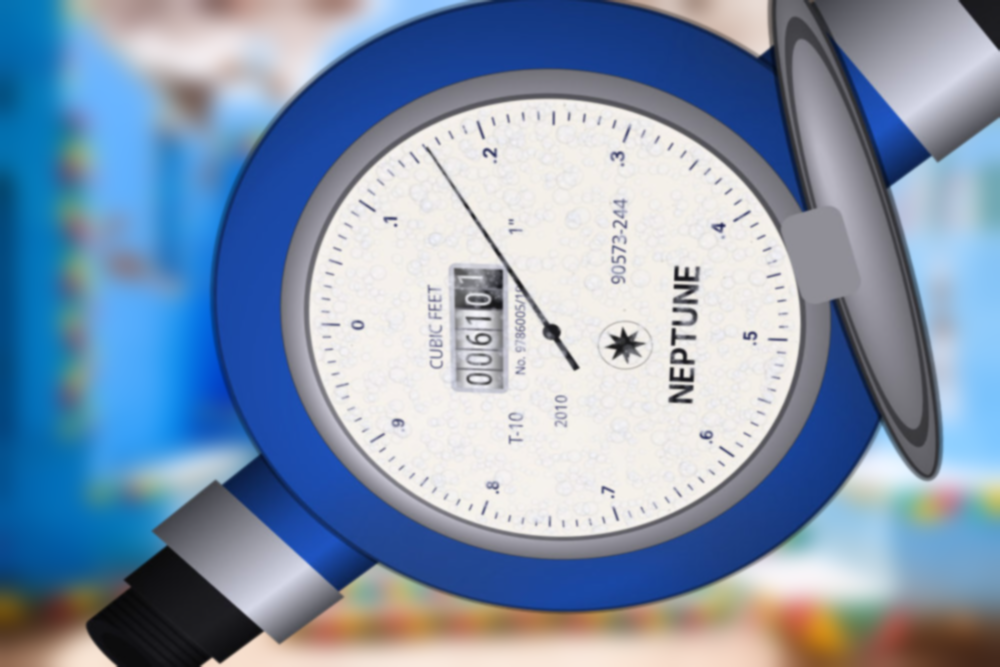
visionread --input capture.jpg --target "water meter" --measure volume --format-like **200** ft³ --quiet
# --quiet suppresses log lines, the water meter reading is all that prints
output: **6101.16** ft³
